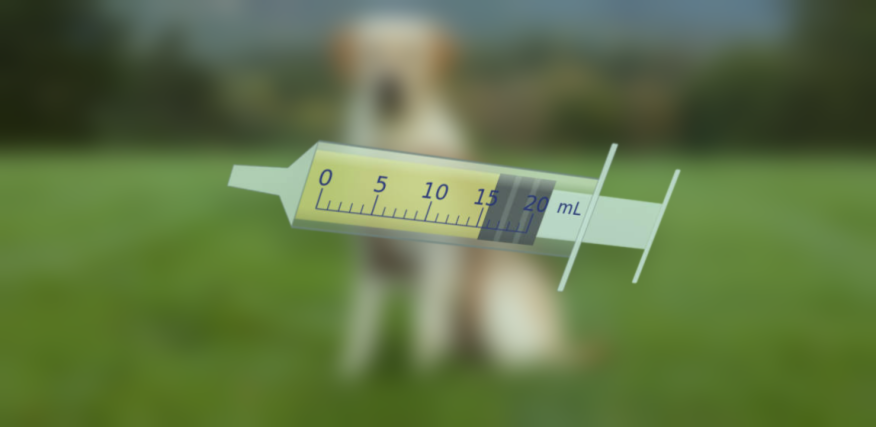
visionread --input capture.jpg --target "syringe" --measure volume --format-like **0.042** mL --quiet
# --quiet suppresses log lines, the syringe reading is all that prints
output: **15.5** mL
